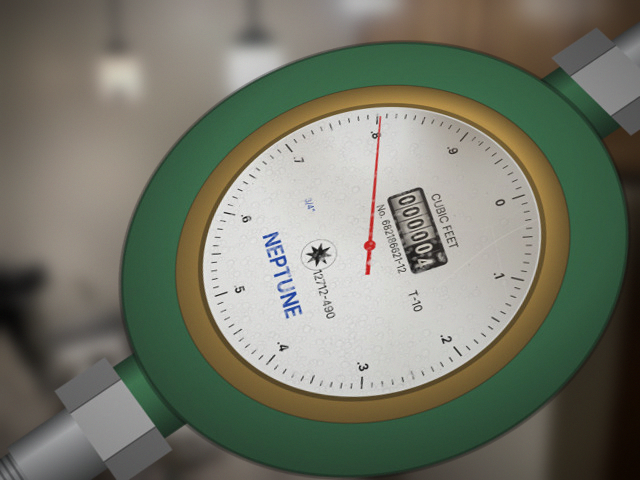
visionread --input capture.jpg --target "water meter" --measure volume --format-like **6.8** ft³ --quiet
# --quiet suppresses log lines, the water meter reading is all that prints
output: **3.80** ft³
